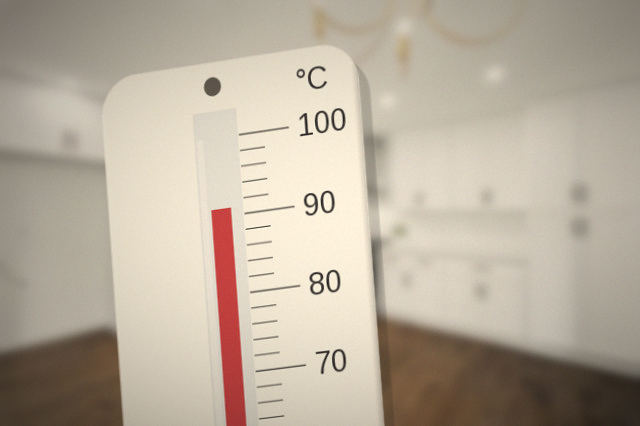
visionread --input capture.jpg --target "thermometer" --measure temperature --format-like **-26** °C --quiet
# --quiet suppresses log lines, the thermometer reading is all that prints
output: **91** °C
